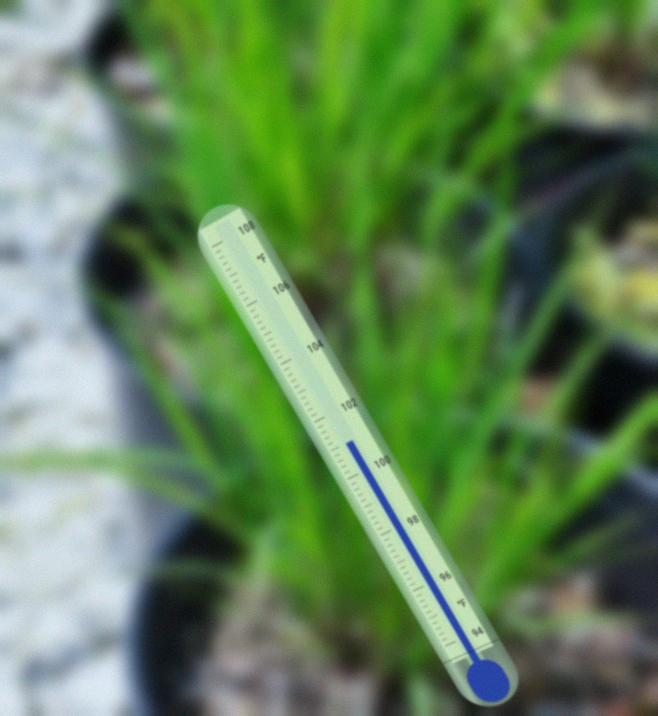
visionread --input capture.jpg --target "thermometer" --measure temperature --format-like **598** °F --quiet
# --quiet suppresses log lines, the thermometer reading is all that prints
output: **101** °F
